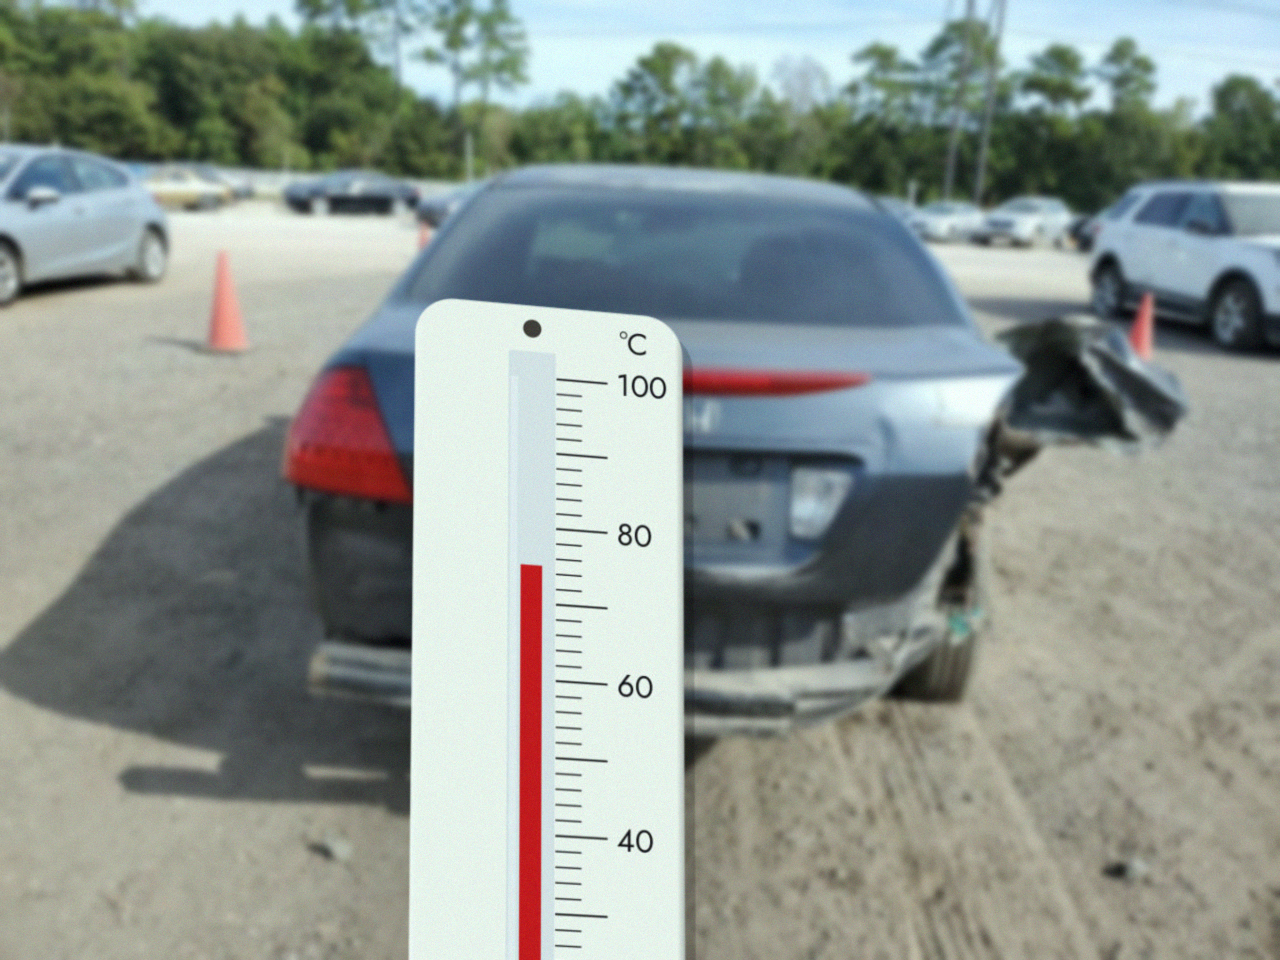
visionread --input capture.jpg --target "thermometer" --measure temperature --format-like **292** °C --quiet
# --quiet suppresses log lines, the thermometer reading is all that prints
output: **75** °C
